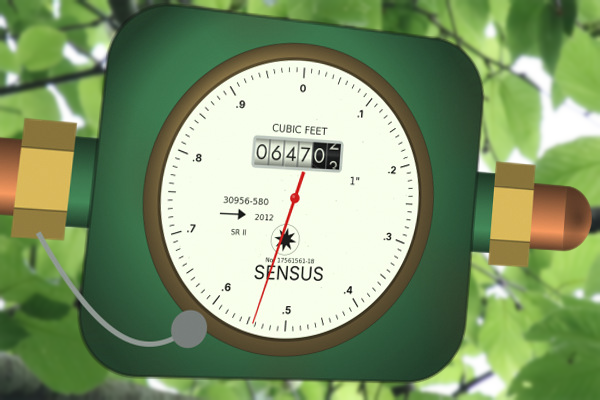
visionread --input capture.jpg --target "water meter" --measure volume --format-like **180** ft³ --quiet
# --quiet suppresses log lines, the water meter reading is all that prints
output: **64702.54** ft³
